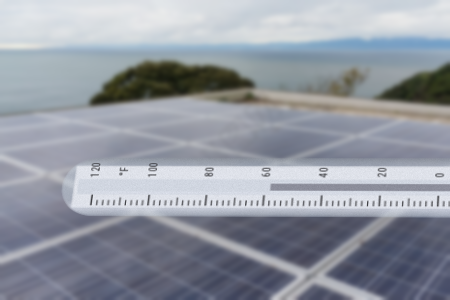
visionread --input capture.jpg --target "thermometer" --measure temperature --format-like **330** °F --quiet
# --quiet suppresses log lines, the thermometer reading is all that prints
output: **58** °F
